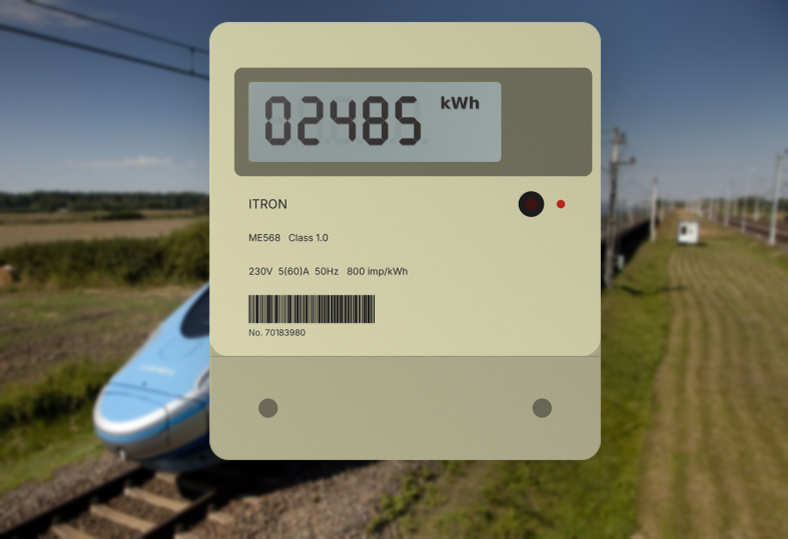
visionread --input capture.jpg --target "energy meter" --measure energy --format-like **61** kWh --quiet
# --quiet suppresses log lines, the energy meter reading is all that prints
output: **2485** kWh
